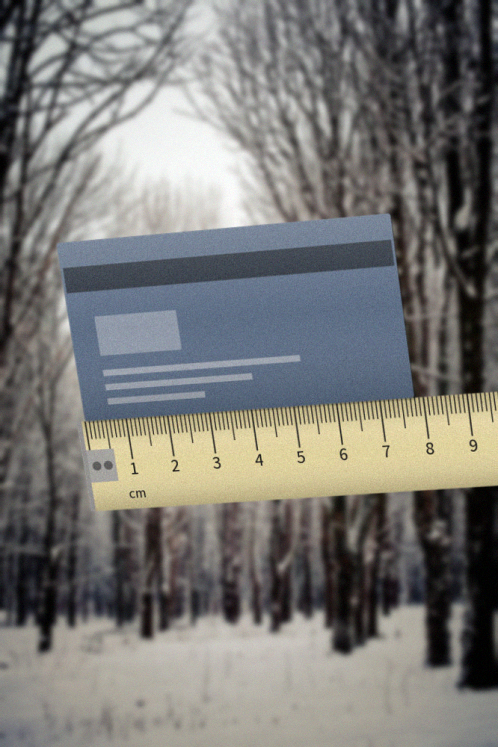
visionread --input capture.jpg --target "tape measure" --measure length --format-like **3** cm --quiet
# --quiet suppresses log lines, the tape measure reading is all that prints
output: **7.8** cm
